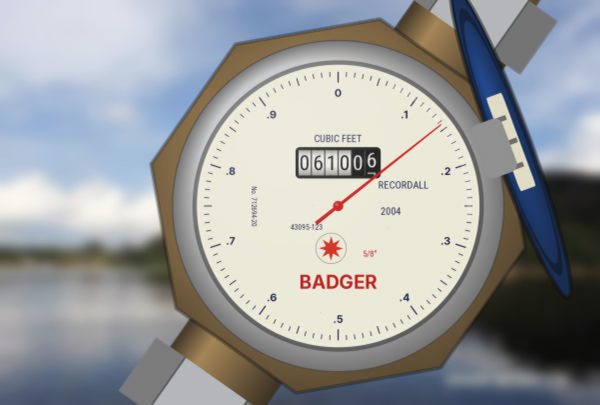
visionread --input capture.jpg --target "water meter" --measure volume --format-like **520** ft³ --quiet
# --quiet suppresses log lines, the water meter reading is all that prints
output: **61006.14** ft³
